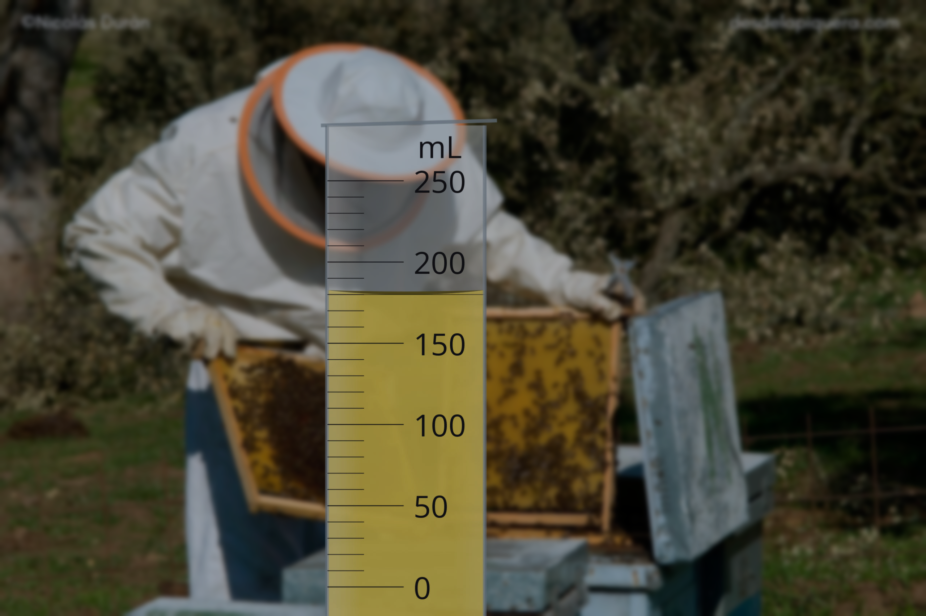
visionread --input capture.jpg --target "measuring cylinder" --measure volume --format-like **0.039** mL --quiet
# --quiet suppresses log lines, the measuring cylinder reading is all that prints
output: **180** mL
